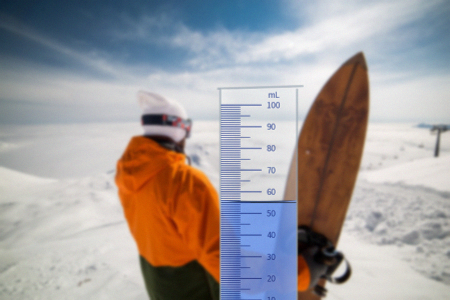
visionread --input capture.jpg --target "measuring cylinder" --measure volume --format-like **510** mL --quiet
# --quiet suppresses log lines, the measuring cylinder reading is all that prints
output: **55** mL
